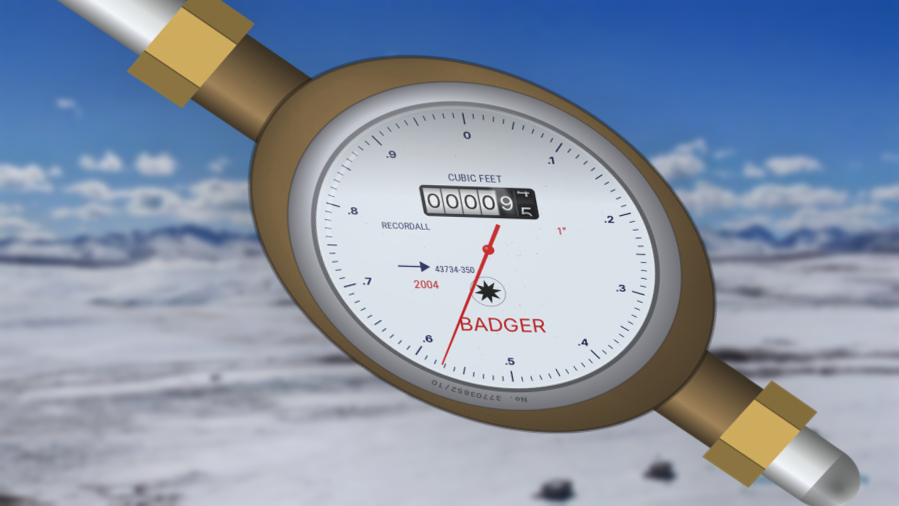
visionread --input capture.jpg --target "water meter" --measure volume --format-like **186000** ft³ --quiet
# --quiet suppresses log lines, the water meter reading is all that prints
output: **94.57** ft³
